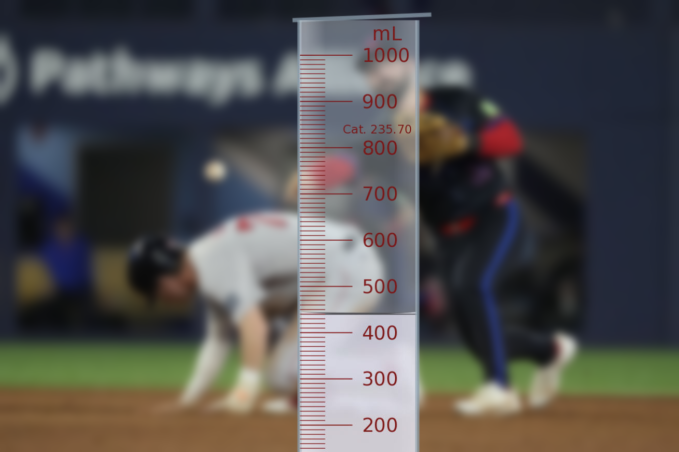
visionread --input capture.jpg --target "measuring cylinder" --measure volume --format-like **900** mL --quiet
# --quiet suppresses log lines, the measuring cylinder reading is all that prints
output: **440** mL
